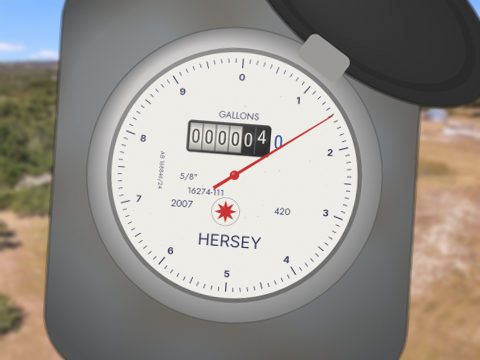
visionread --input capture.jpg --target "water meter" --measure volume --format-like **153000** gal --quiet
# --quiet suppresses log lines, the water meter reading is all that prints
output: **41.5** gal
